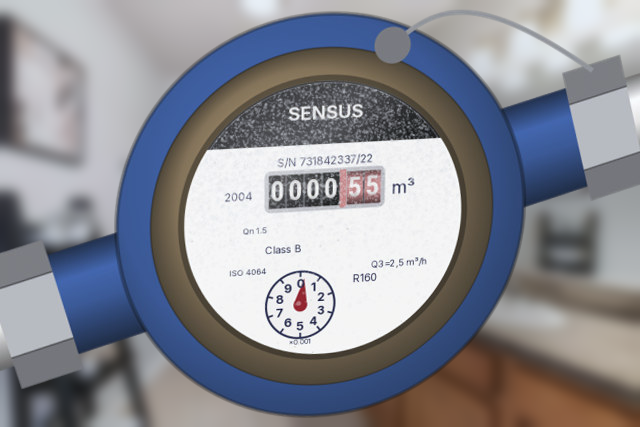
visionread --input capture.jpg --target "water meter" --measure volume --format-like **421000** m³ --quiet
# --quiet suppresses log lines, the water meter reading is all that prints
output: **0.550** m³
